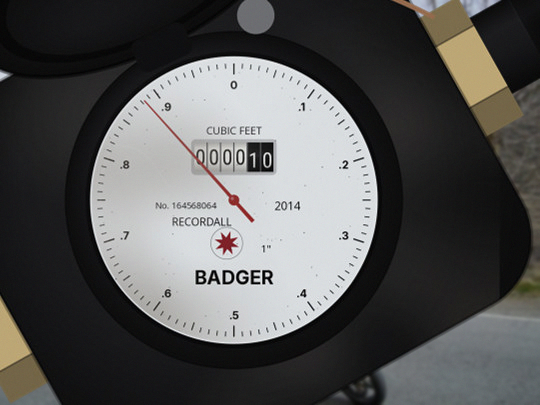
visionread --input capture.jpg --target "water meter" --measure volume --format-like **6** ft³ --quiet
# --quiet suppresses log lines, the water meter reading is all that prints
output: **9.88** ft³
